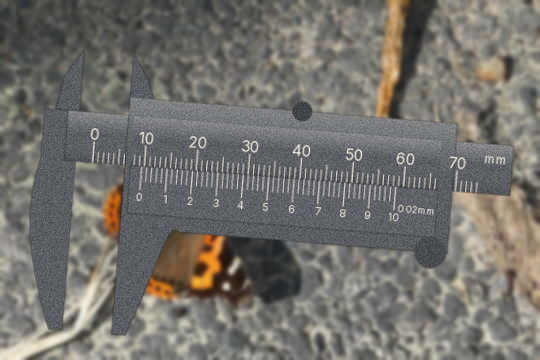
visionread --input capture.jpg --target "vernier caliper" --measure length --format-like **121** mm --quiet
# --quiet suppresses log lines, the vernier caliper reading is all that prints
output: **9.5** mm
